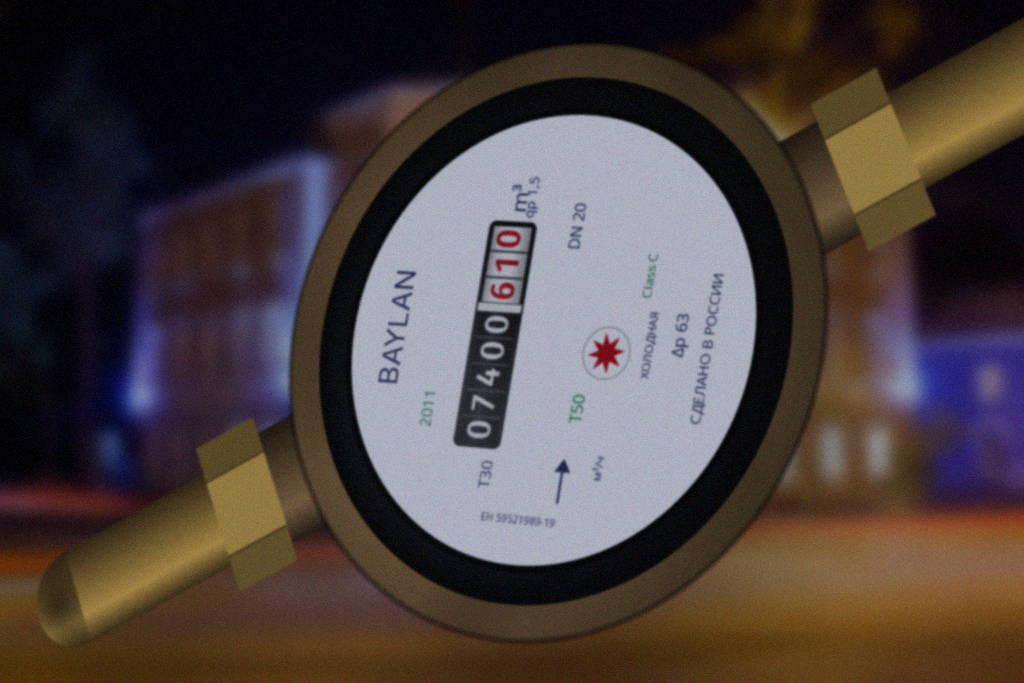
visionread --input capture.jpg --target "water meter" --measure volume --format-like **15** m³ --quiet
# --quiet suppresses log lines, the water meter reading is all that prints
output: **7400.610** m³
